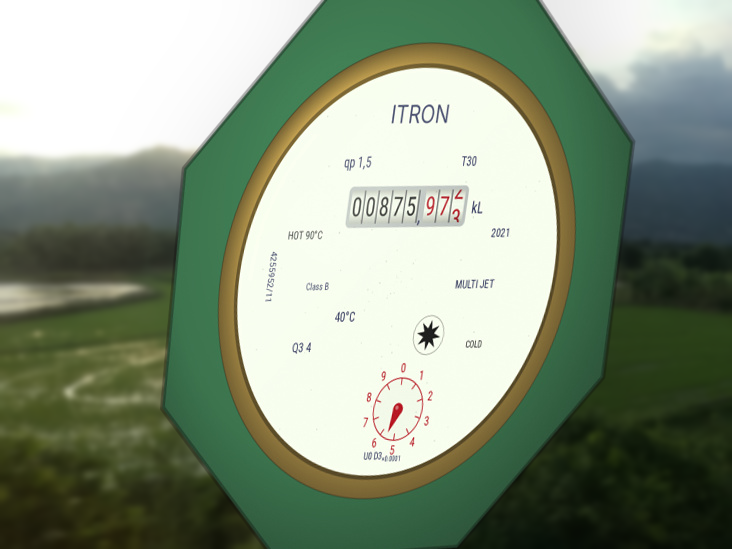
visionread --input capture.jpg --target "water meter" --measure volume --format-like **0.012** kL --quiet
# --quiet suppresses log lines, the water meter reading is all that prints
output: **875.9725** kL
